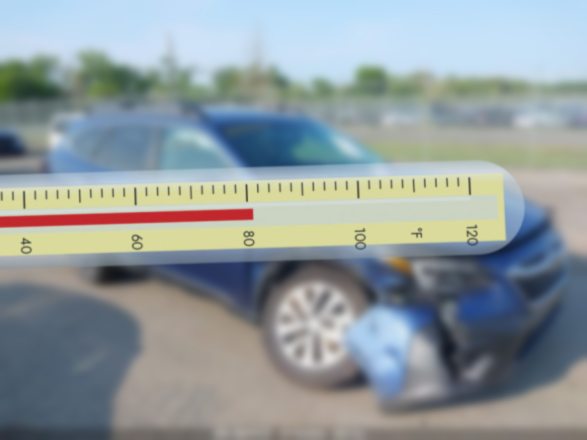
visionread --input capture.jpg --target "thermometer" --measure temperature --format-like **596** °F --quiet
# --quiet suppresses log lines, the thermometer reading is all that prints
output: **81** °F
